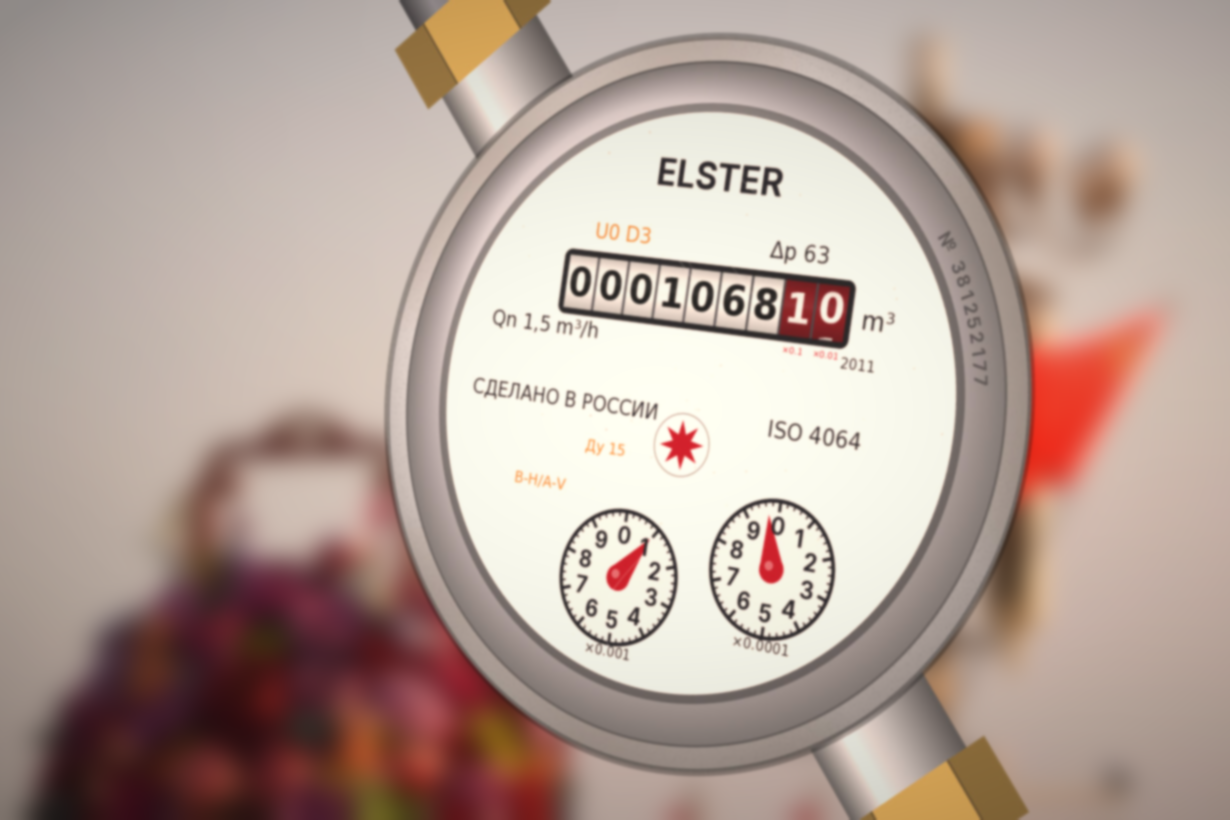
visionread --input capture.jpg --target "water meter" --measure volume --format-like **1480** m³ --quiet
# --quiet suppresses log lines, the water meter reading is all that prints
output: **1068.1009** m³
